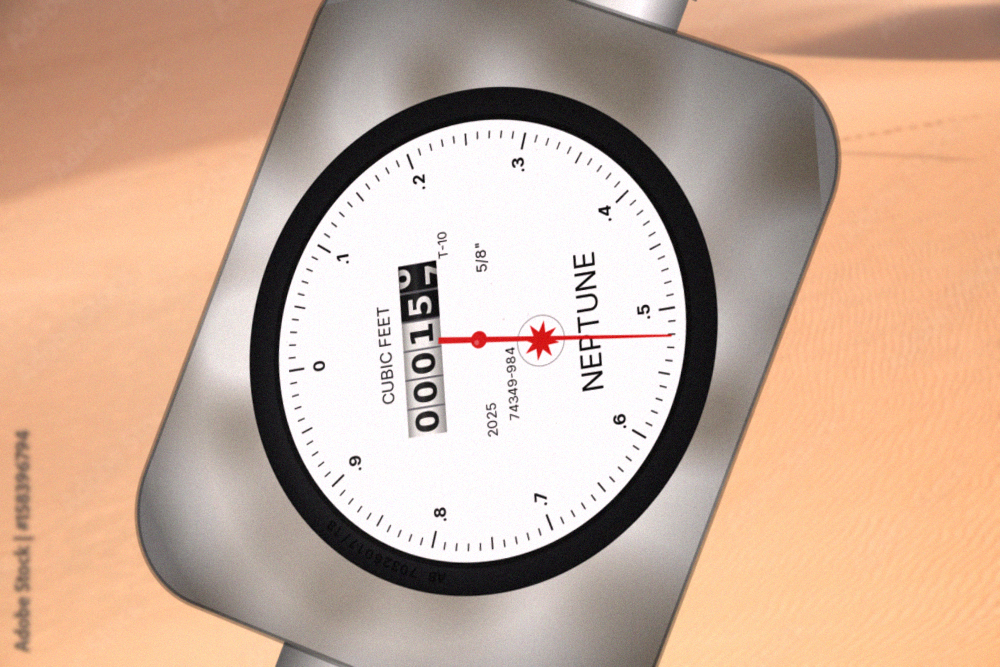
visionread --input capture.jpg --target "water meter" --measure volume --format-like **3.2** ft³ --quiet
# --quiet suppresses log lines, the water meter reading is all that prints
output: **156.52** ft³
